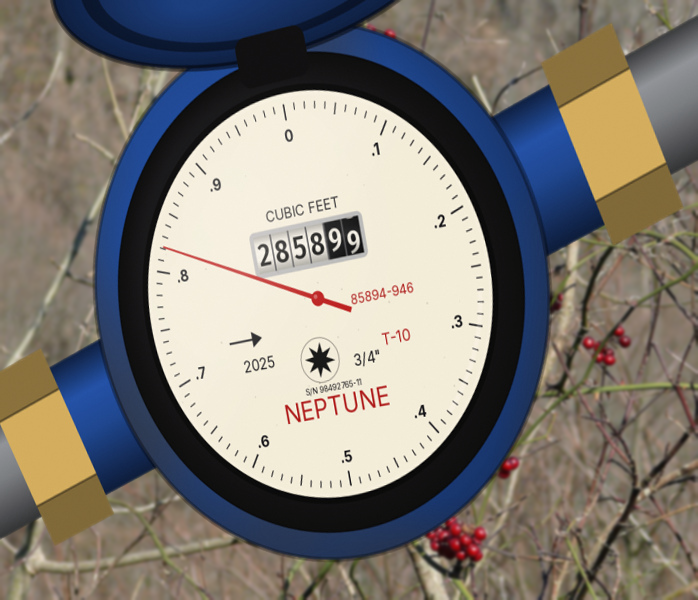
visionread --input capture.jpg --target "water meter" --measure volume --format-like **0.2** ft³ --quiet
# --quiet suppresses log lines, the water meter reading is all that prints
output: **285898.82** ft³
